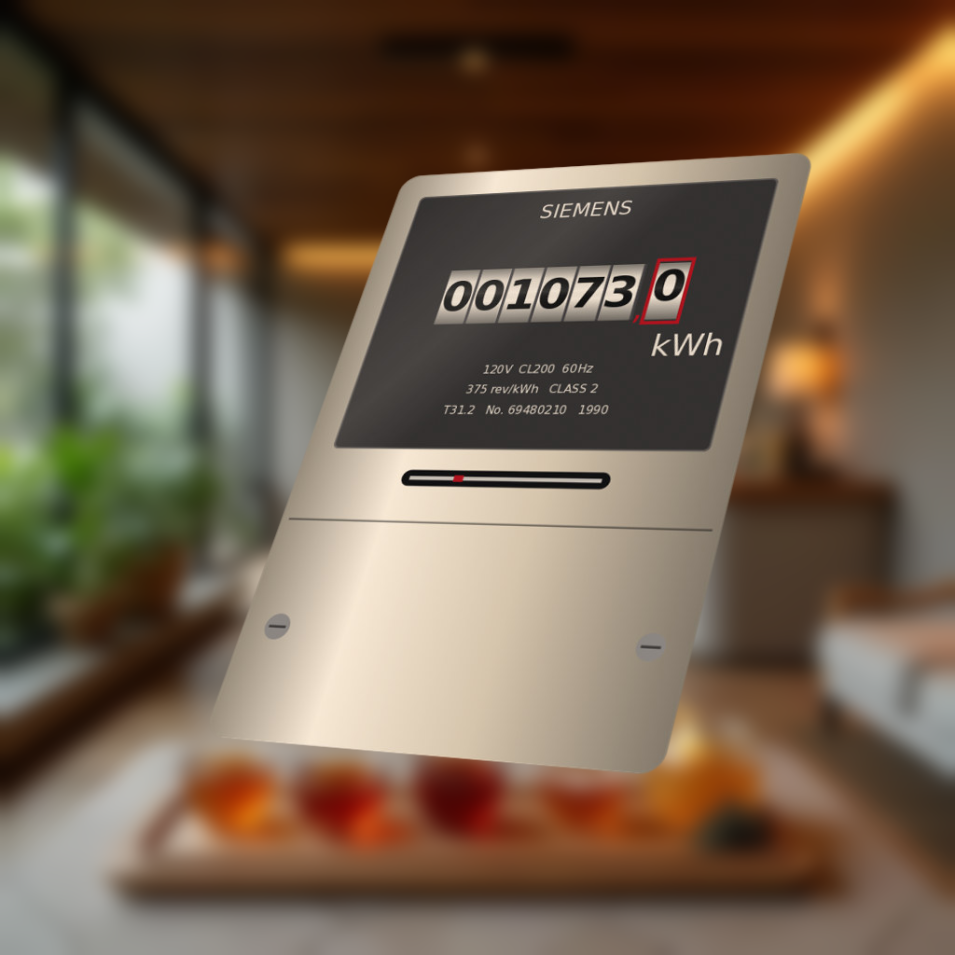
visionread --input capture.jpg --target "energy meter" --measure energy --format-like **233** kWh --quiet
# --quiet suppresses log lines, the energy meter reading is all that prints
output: **1073.0** kWh
